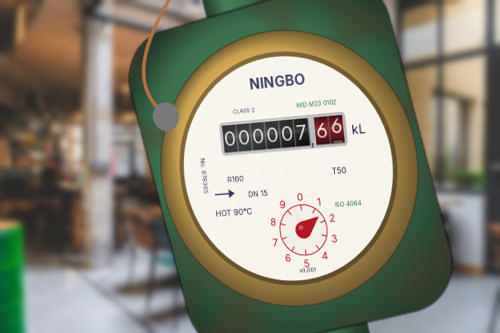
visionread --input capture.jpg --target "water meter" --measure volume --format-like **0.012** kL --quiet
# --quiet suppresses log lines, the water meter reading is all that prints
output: **7.661** kL
